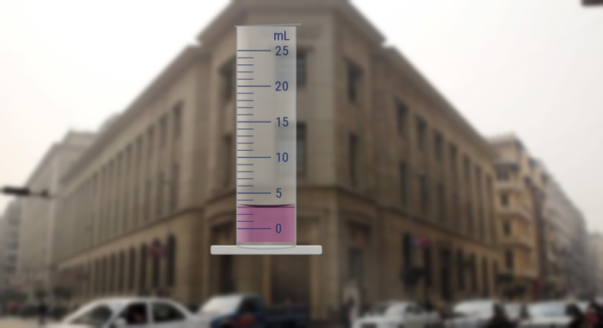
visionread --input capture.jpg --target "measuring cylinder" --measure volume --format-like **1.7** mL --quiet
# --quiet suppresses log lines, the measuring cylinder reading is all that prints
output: **3** mL
